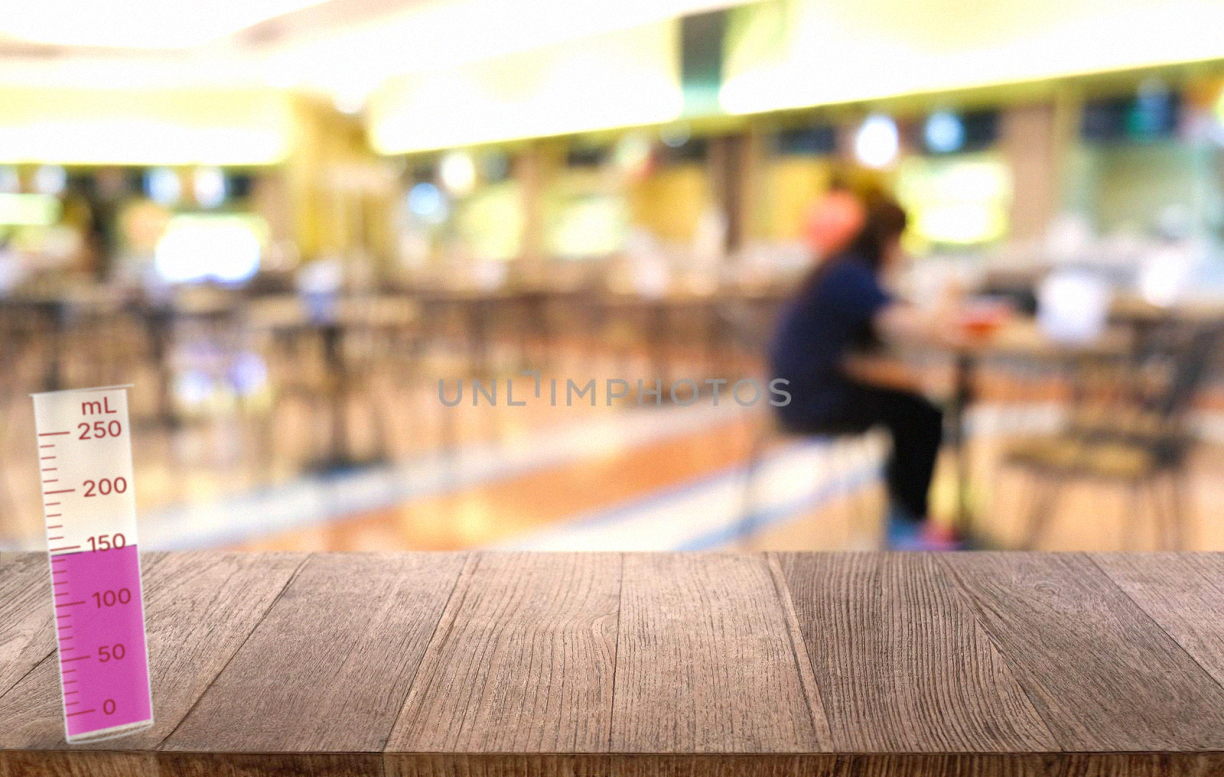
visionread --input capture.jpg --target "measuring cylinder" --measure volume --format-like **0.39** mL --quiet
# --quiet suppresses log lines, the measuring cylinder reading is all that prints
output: **145** mL
